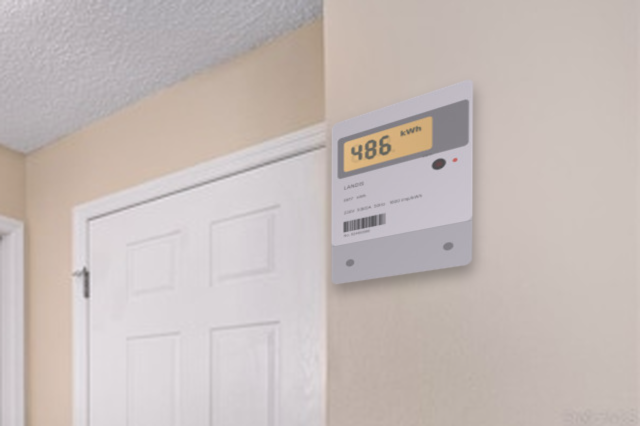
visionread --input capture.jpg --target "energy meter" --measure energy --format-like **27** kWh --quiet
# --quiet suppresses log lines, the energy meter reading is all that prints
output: **486** kWh
